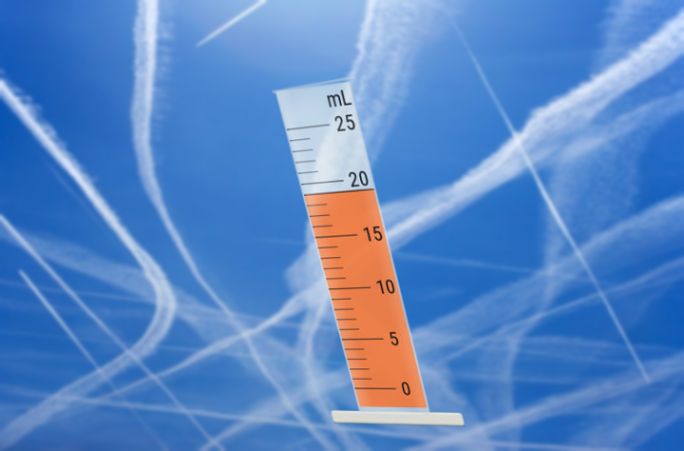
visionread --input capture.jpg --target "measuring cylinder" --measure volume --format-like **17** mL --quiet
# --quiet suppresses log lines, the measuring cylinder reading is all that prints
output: **19** mL
